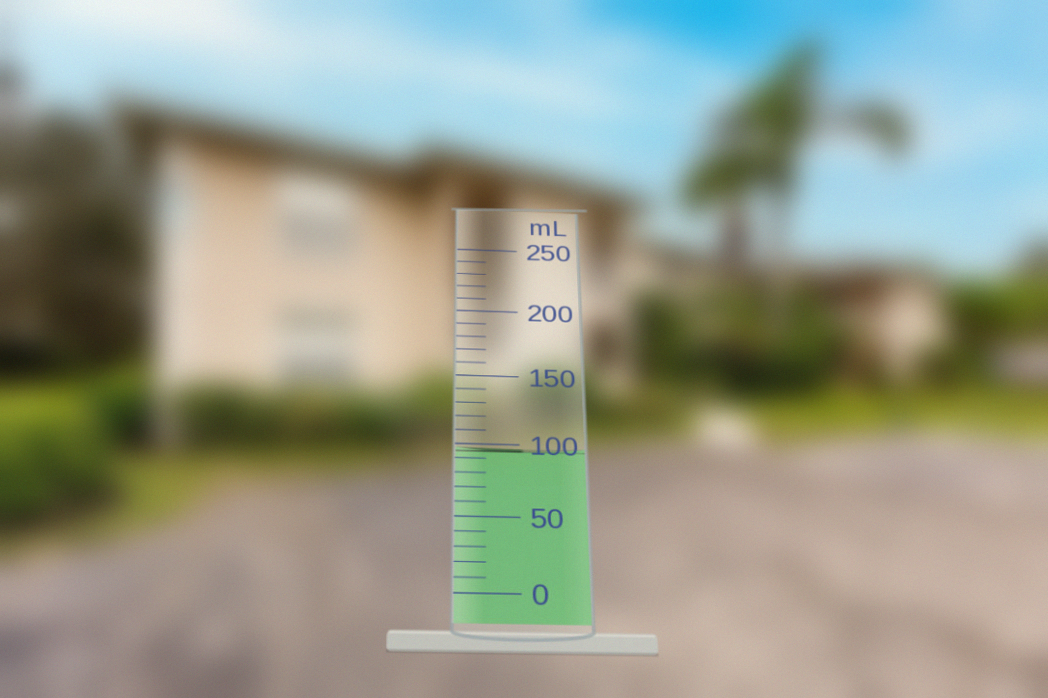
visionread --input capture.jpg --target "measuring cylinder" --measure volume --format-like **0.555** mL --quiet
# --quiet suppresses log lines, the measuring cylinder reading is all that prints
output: **95** mL
